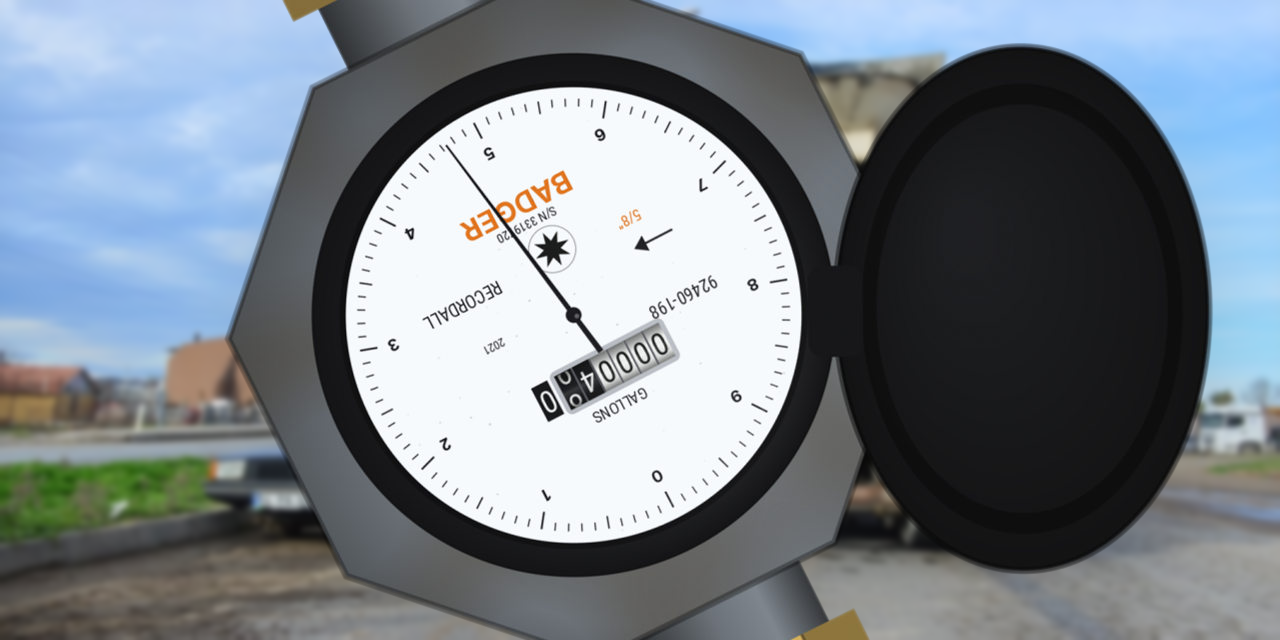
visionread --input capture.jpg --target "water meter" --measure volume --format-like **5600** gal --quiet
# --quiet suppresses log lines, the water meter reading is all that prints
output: **484.7** gal
